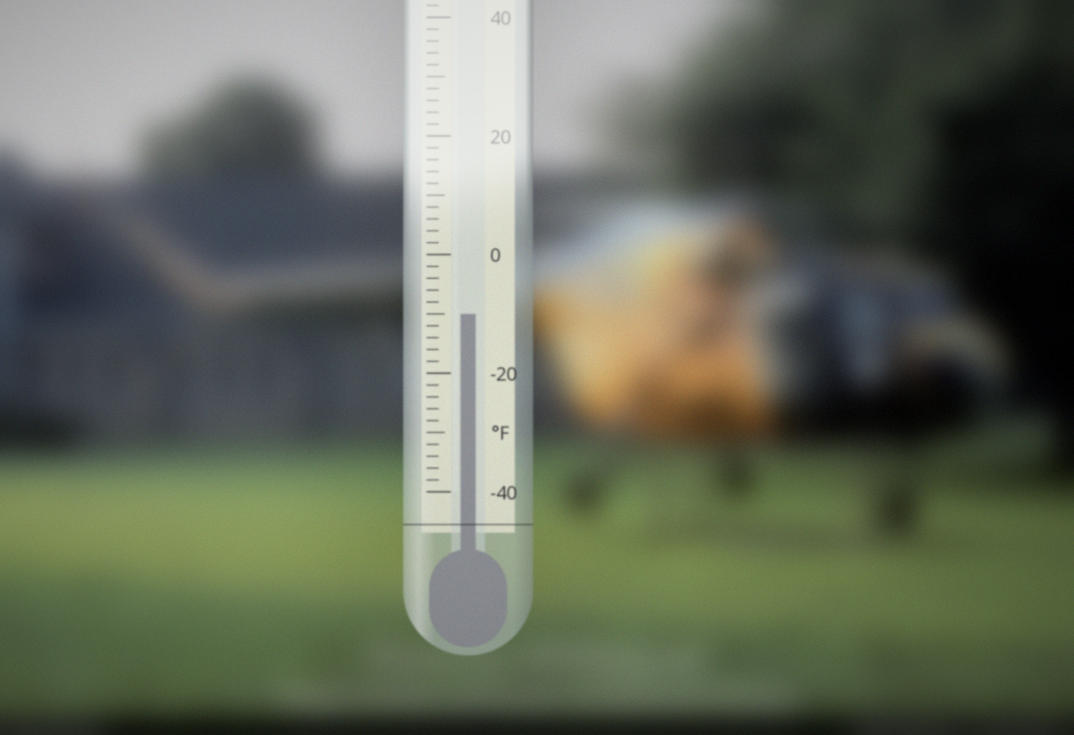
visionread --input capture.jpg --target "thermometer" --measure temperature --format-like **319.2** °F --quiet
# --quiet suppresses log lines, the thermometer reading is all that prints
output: **-10** °F
